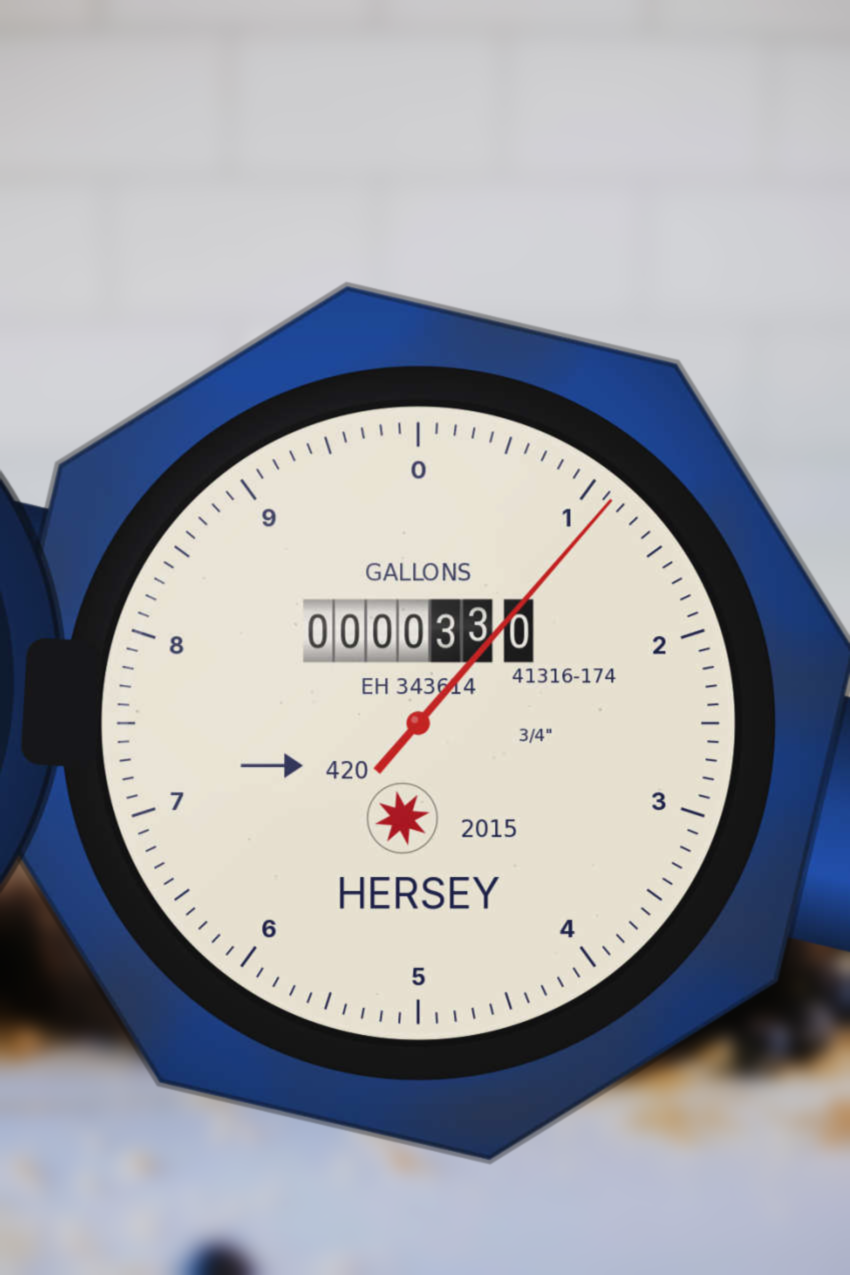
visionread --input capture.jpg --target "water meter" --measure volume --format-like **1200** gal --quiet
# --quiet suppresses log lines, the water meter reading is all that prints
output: **331.1** gal
